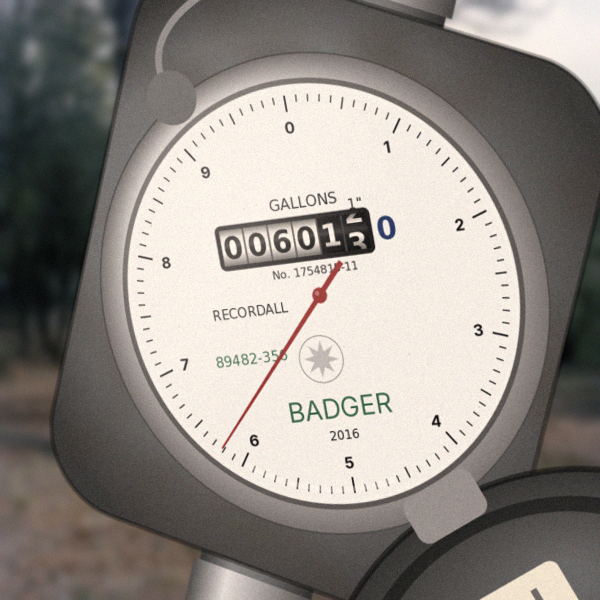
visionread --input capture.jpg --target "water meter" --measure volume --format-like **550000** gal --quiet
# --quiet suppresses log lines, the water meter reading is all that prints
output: **60126.2** gal
